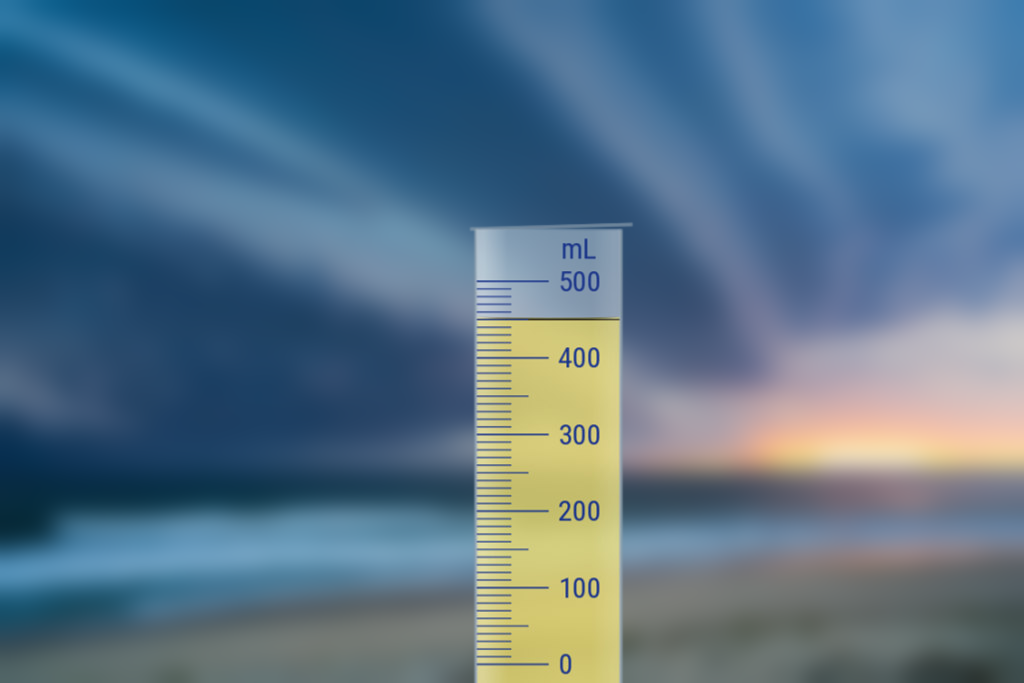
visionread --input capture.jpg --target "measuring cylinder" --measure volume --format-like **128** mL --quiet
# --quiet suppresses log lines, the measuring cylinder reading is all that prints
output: **450** mL
